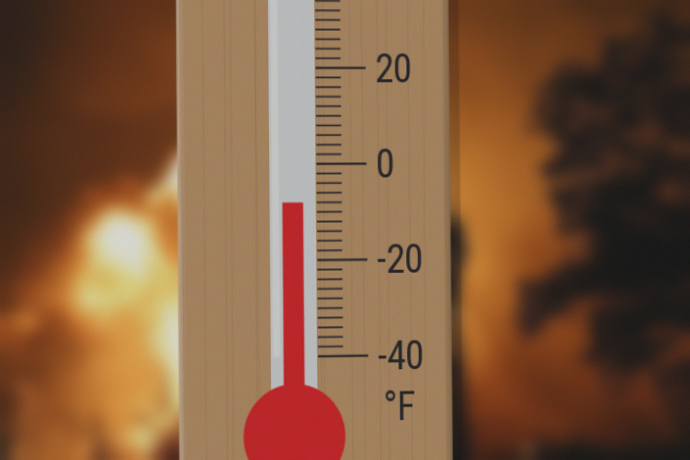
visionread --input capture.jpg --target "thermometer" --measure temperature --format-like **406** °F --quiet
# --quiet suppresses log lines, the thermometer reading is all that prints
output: **-8** °F
